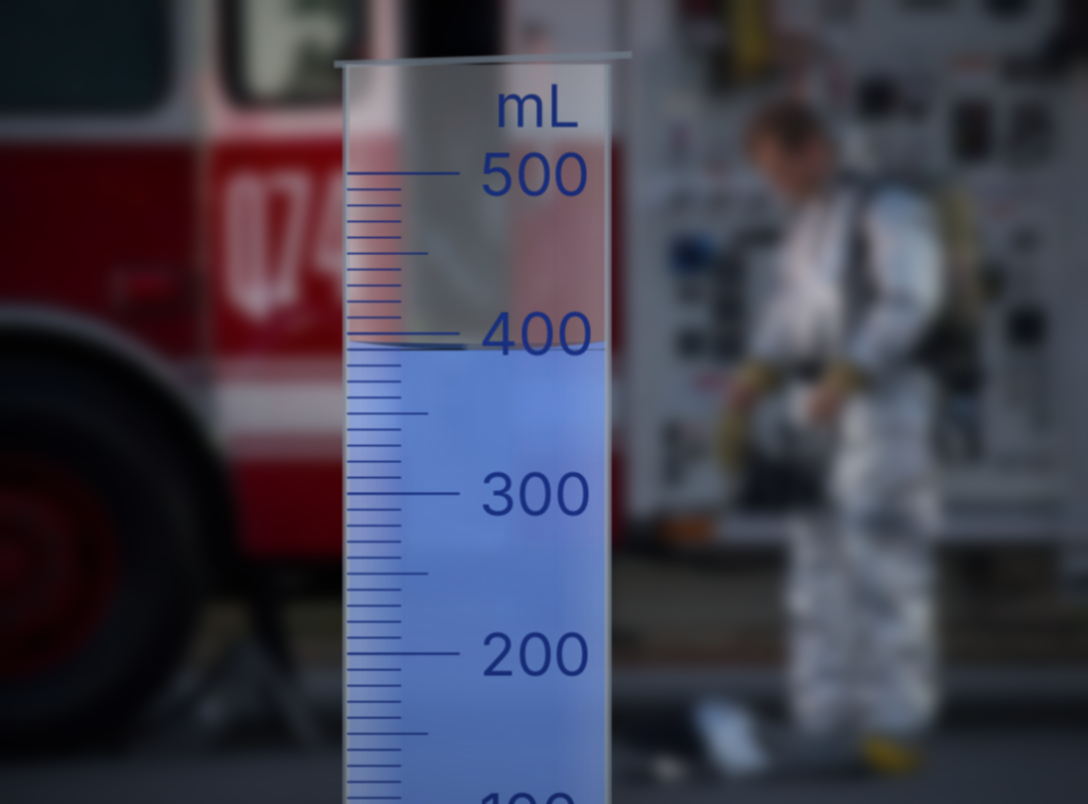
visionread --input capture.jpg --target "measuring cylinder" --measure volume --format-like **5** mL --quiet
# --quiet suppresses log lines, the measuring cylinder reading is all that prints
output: **390** mL
